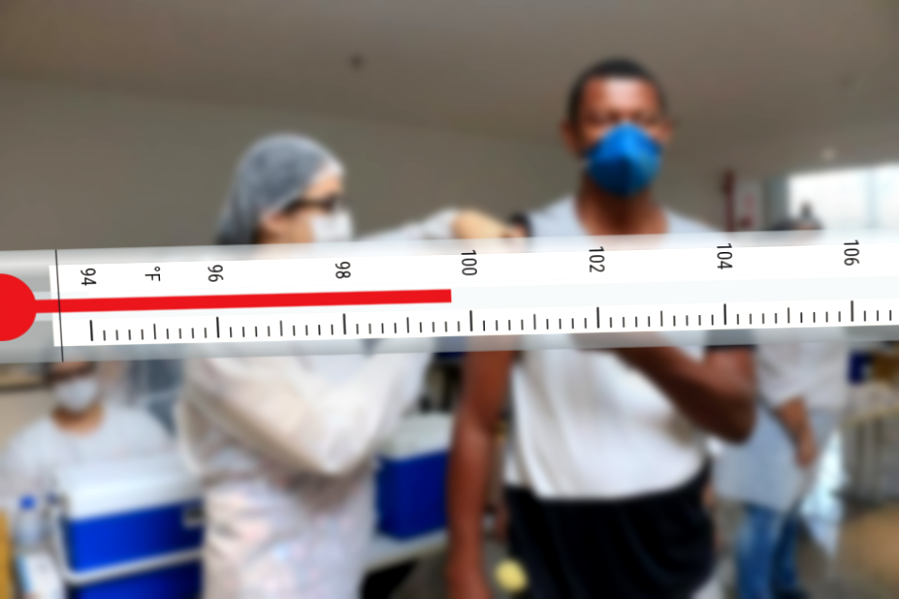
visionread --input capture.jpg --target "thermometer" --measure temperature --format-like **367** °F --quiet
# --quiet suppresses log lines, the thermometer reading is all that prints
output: **99.7** °F
